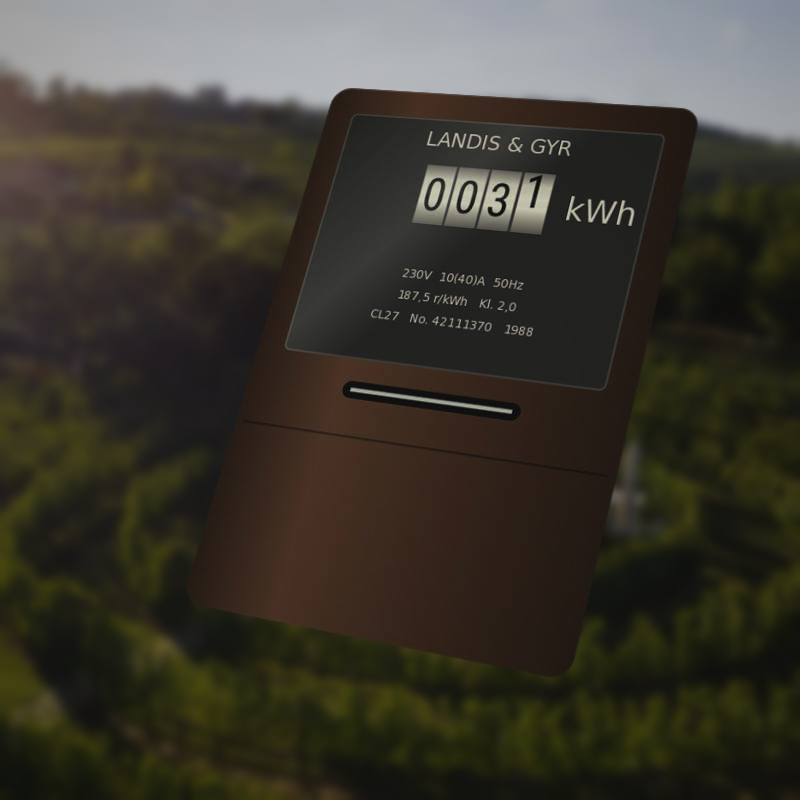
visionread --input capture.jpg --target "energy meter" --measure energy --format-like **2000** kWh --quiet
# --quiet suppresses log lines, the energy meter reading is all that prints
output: **31** kWh
